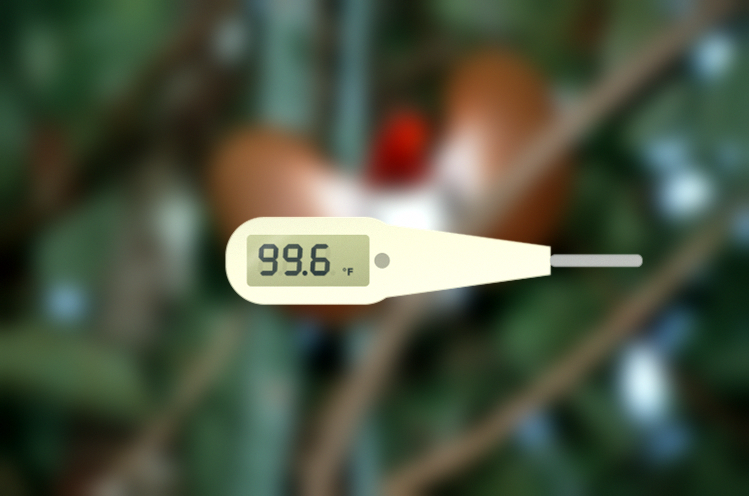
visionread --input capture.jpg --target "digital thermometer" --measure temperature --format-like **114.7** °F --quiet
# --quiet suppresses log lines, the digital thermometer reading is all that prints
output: **99.6** °F
